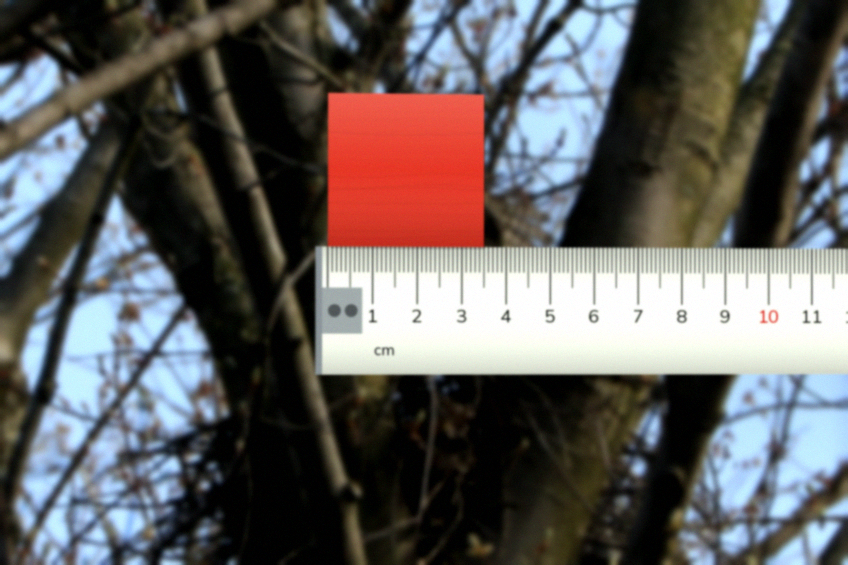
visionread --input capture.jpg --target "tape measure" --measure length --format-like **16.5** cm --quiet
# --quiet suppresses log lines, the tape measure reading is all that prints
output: **3.5** cm
